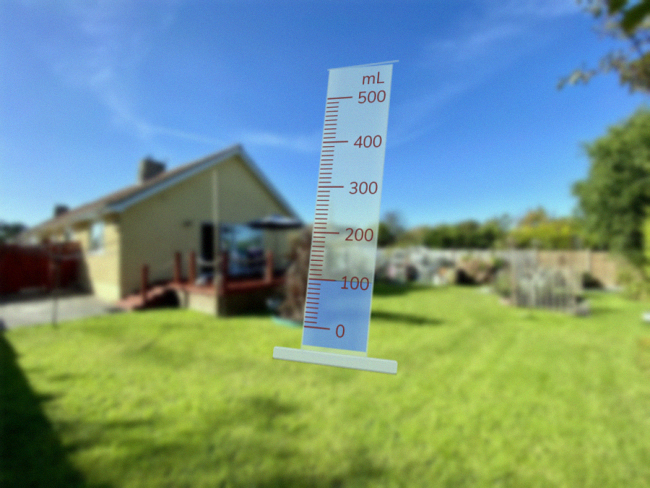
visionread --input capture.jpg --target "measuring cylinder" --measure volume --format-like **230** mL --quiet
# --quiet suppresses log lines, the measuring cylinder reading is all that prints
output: **100** mL
